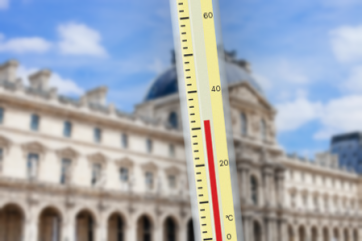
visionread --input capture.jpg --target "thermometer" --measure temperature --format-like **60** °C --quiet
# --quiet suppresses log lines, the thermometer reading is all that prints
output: **32** °C
